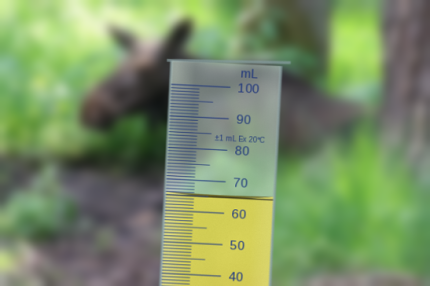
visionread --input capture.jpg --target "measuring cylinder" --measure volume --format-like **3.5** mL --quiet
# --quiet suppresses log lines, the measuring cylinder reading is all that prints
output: **65** mL
